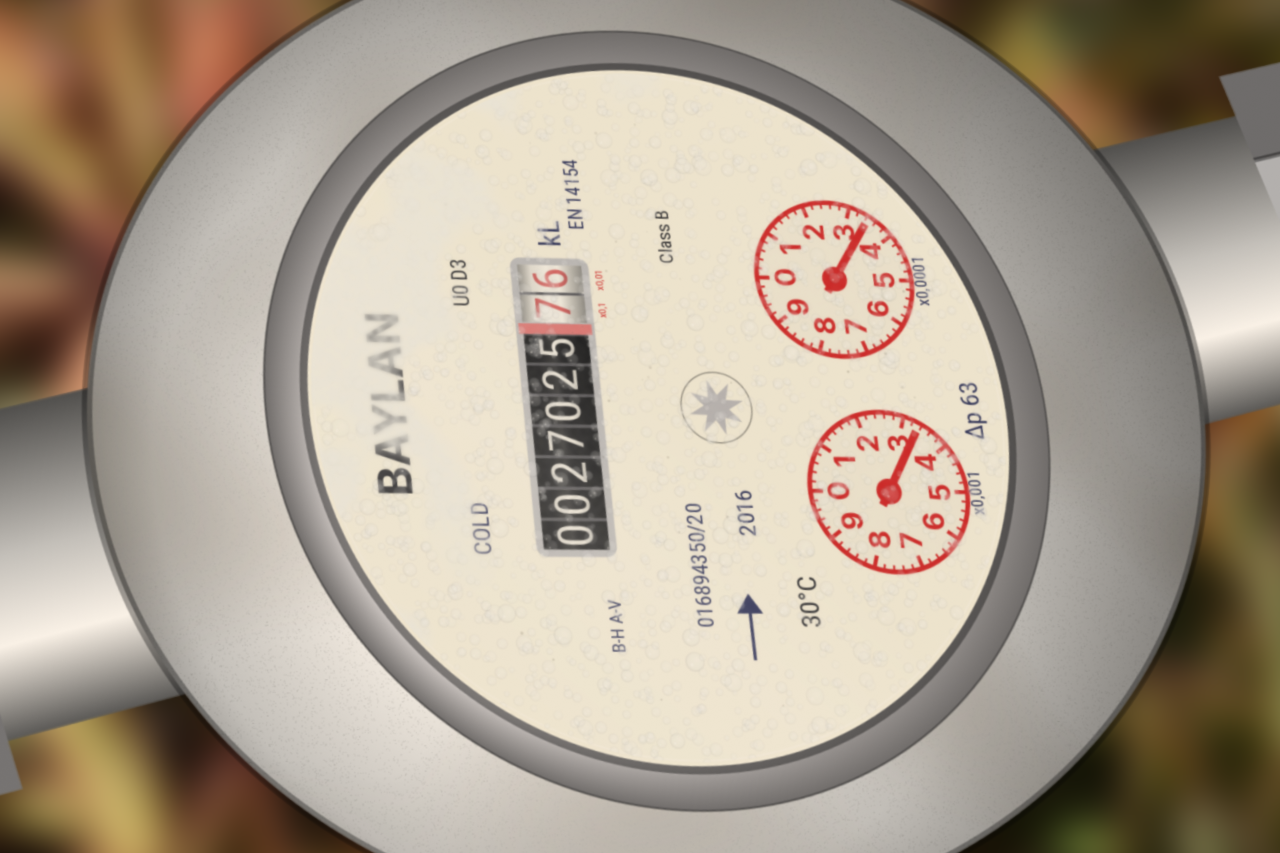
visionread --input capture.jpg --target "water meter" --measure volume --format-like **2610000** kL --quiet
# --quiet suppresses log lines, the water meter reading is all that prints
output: **27025.7633** kL
